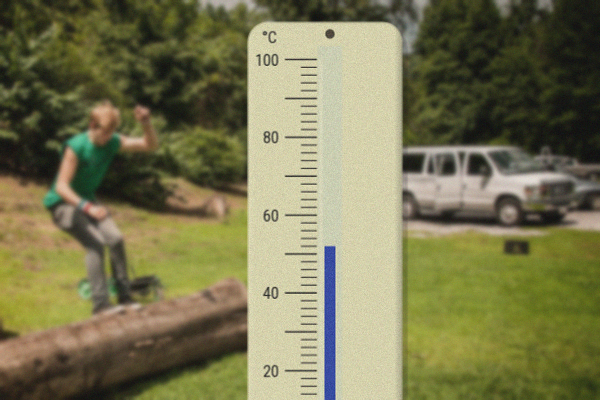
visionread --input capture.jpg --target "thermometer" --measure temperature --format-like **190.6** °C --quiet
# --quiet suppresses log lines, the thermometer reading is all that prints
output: **52** °C
